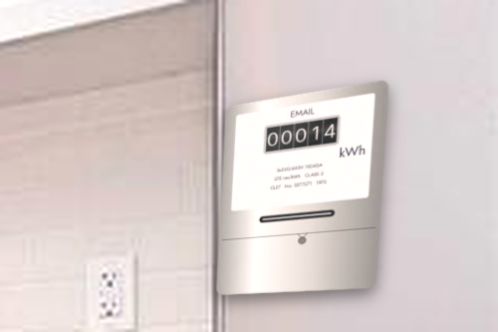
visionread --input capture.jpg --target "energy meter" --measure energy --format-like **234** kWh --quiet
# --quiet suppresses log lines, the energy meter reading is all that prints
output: **14** kWh
